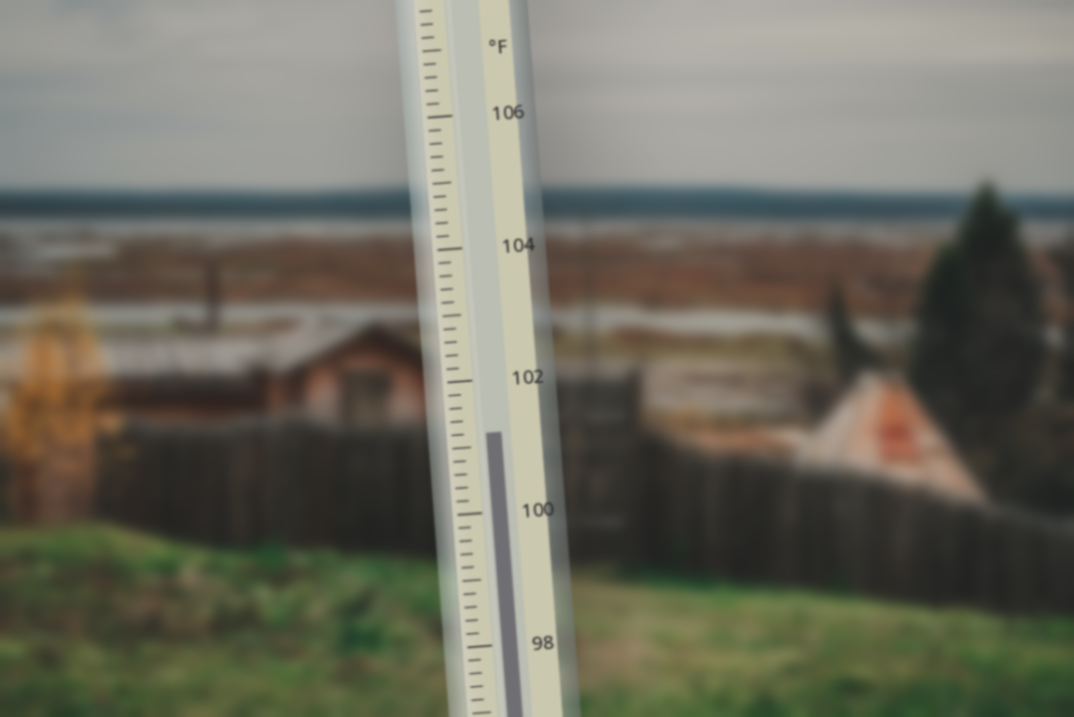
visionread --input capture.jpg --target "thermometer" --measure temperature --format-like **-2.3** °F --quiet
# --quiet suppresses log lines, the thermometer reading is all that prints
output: **101.2** °F
